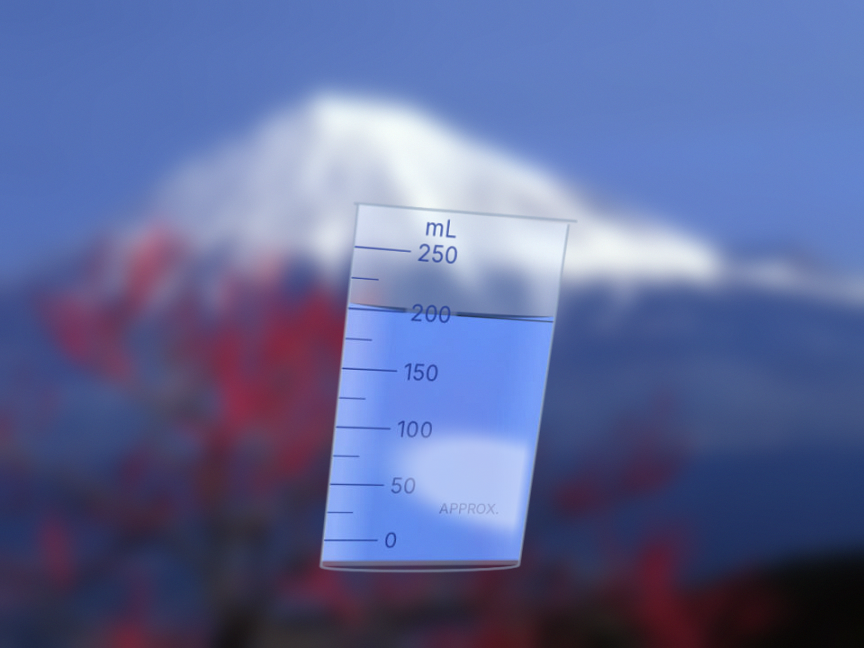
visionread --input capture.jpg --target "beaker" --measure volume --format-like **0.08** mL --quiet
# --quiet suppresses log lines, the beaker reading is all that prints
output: **200** mL
